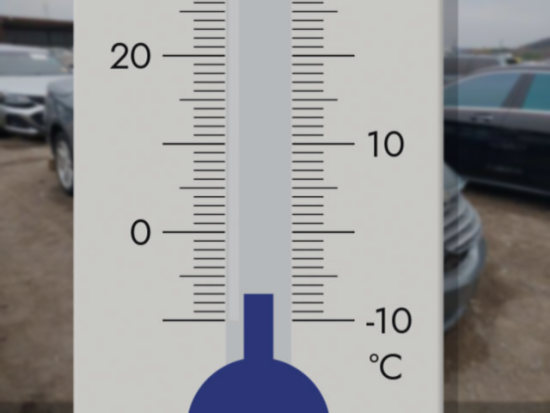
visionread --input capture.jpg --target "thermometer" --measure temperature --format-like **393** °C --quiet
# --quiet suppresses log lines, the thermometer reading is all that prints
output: **-7** °C
